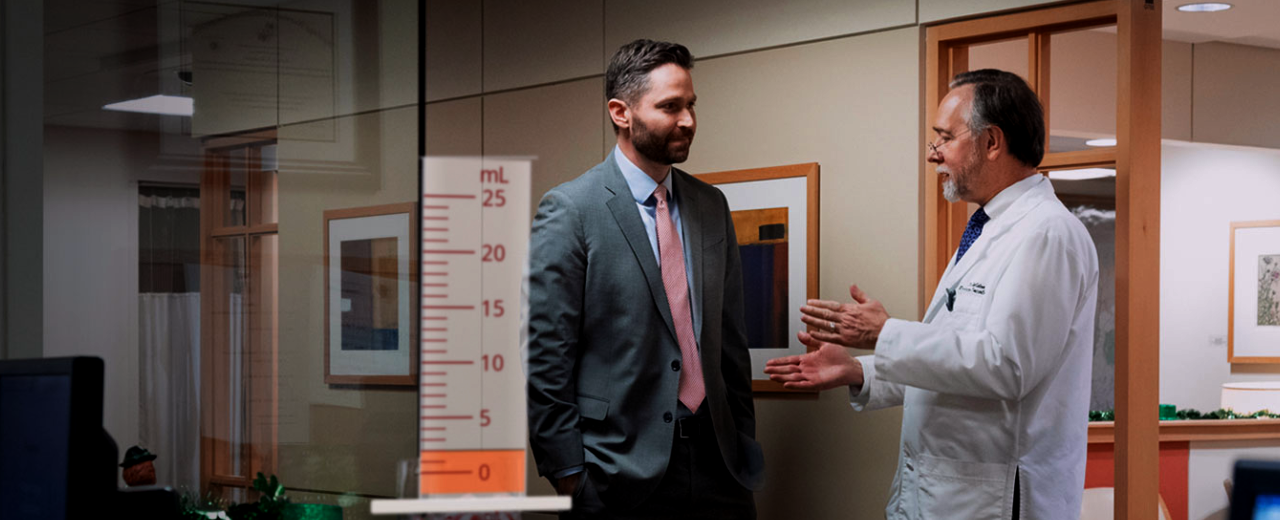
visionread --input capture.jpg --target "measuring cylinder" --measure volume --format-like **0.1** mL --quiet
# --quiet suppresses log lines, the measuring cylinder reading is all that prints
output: **2** mL
